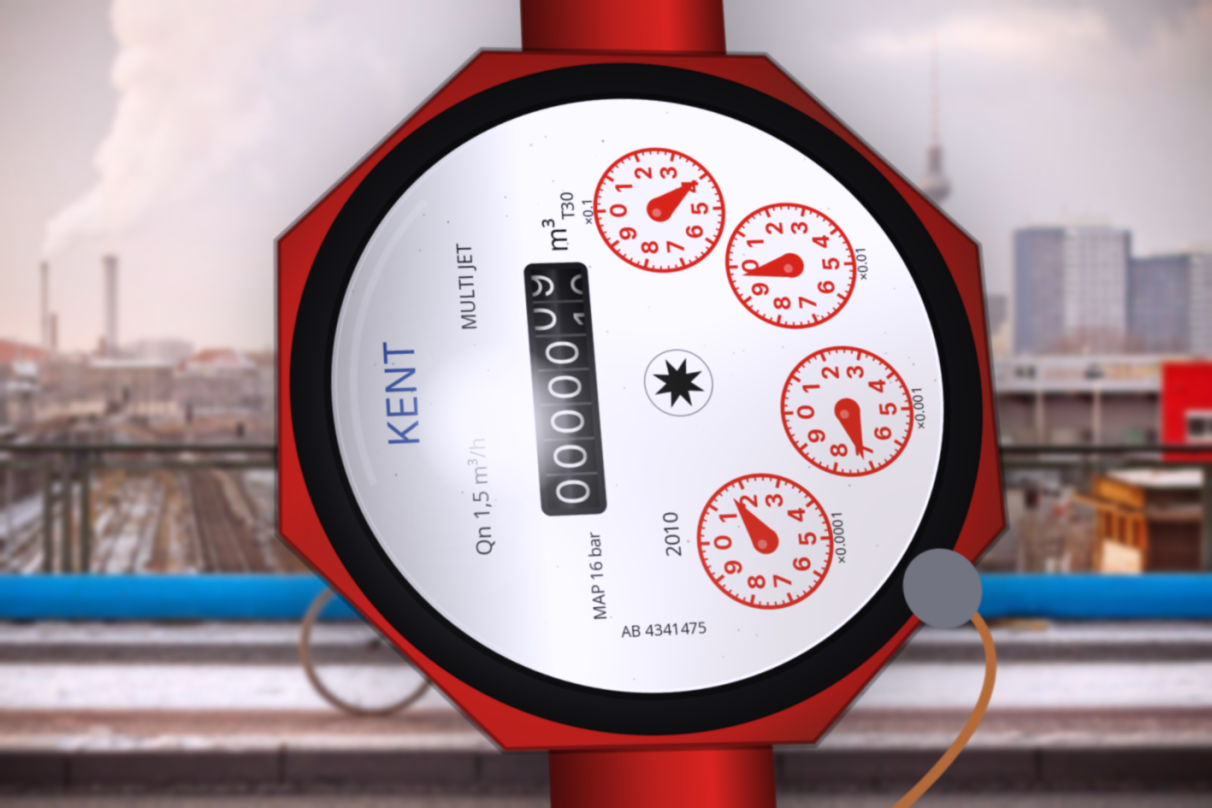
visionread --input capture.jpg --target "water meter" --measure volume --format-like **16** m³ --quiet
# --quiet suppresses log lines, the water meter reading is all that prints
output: **9.3971** m³
